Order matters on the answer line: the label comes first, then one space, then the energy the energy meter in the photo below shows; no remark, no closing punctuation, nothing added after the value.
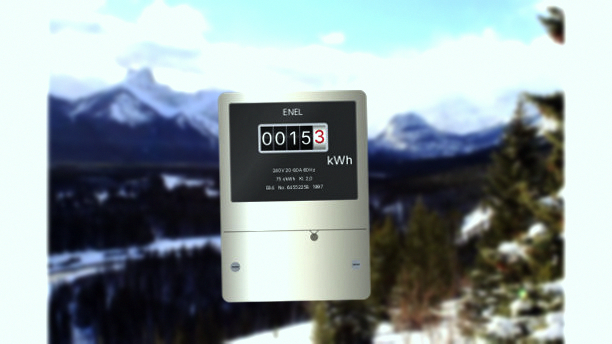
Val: 15.3 kWh
